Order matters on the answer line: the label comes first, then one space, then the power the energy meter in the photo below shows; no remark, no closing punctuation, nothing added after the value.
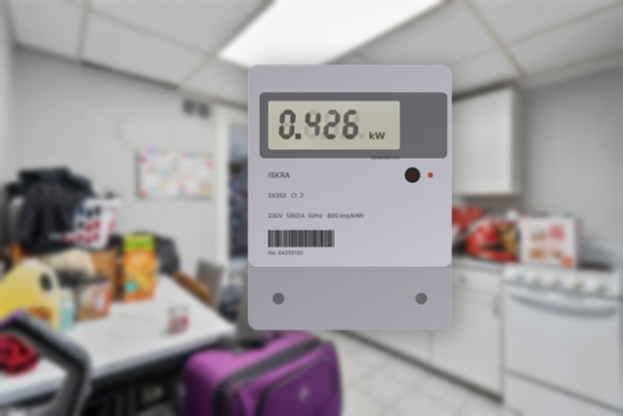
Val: 0.426 kW
